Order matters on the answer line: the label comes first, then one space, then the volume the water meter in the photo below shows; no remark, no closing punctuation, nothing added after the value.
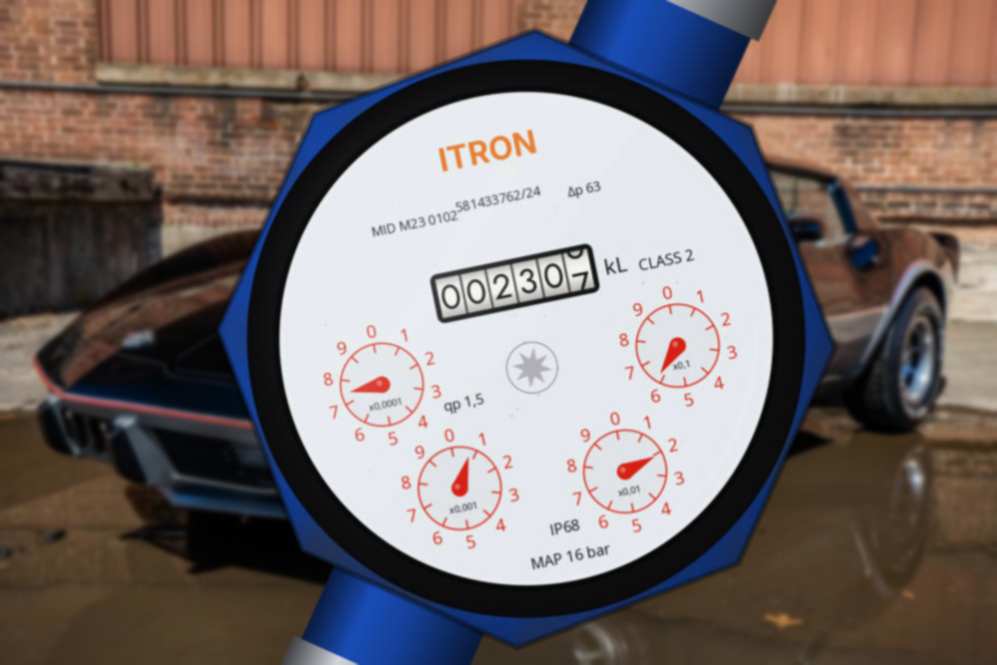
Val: 2306.6207 kL
